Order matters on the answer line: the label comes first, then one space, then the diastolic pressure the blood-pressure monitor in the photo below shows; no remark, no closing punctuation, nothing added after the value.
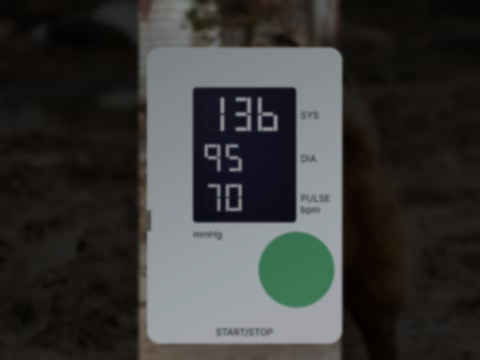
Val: 95 mmHg
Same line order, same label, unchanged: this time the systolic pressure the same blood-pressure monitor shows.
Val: 136 mmHg
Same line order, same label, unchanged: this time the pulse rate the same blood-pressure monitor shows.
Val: 70 bpm
